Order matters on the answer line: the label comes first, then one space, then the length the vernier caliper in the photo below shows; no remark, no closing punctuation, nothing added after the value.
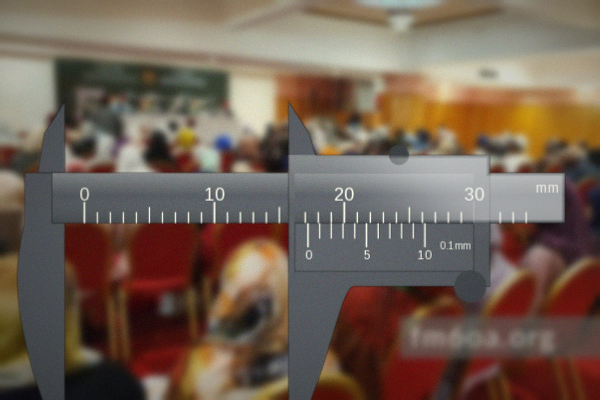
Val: 17.2 mm
